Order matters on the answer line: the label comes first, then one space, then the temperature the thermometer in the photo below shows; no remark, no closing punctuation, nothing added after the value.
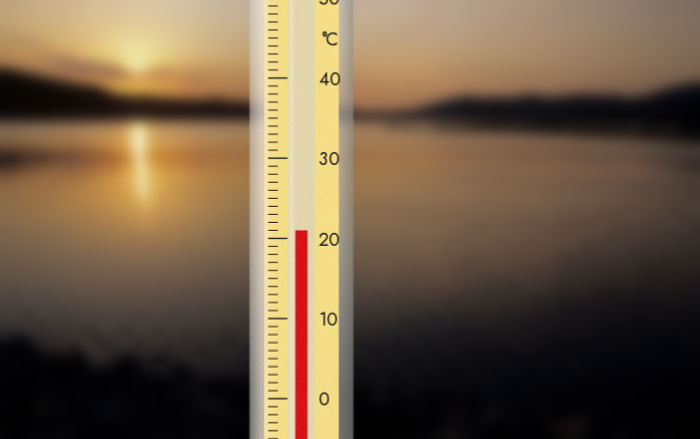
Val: 21 °C
